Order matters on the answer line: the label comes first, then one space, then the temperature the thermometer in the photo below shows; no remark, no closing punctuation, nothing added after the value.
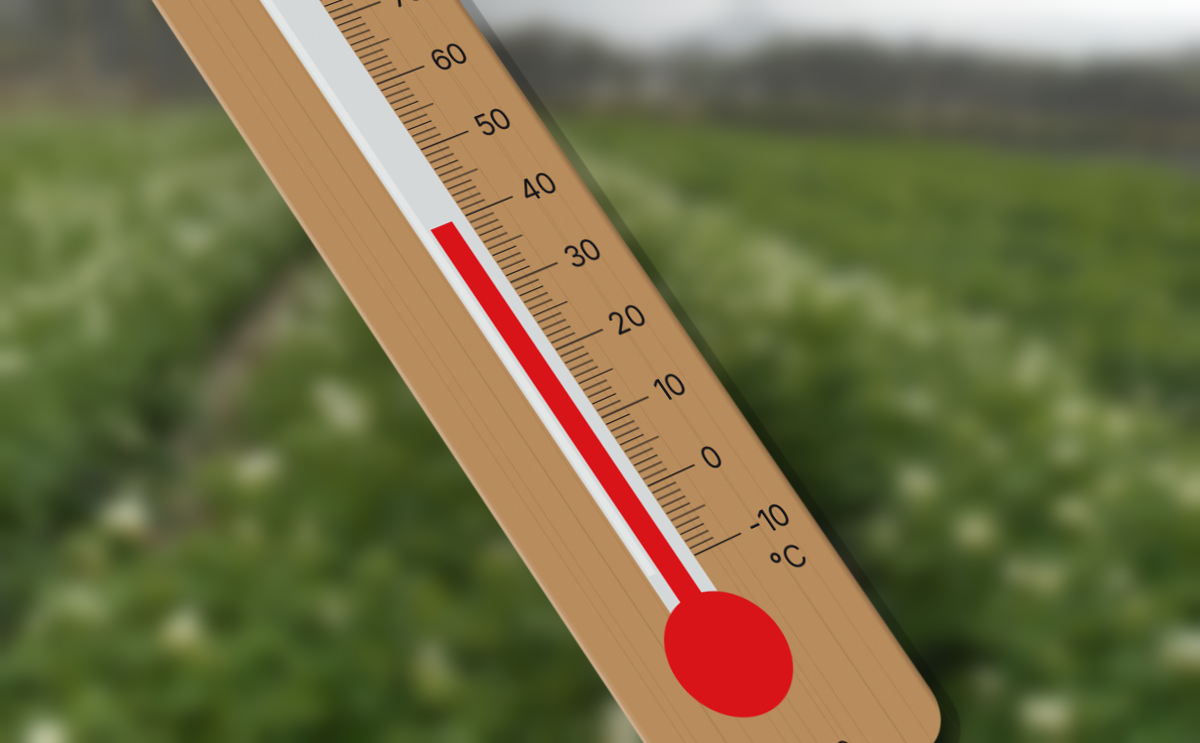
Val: 40 °C
